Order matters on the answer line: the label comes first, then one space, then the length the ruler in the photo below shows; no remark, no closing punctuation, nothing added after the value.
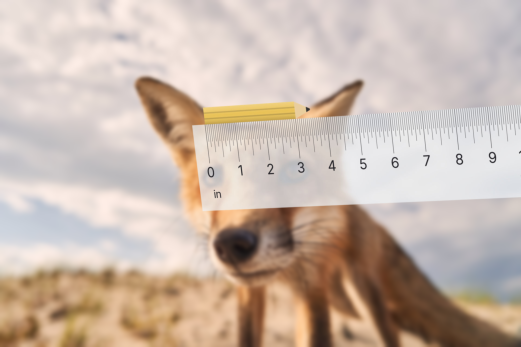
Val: 3.5 in
